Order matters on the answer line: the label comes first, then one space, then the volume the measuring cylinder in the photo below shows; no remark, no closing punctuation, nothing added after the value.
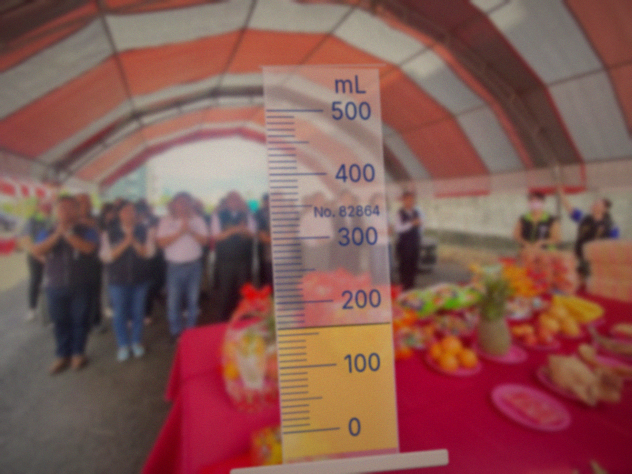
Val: 160 mL
